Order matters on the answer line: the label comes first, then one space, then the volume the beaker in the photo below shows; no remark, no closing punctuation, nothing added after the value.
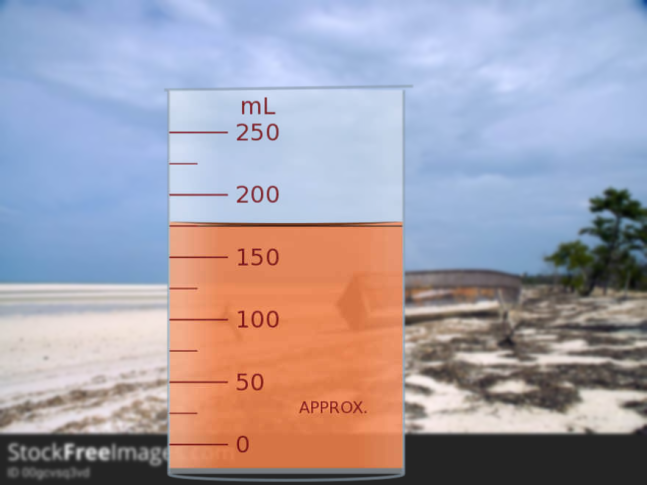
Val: 175 mL
